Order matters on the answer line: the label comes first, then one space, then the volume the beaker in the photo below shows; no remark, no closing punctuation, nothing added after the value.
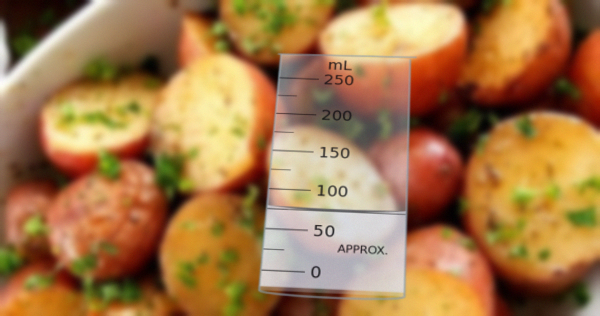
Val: 75 mL
